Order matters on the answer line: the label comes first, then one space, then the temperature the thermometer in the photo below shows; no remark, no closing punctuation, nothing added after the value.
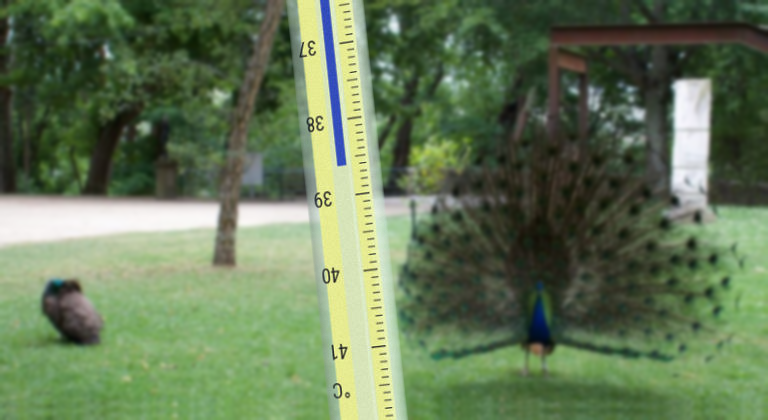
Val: 38.6 °C
